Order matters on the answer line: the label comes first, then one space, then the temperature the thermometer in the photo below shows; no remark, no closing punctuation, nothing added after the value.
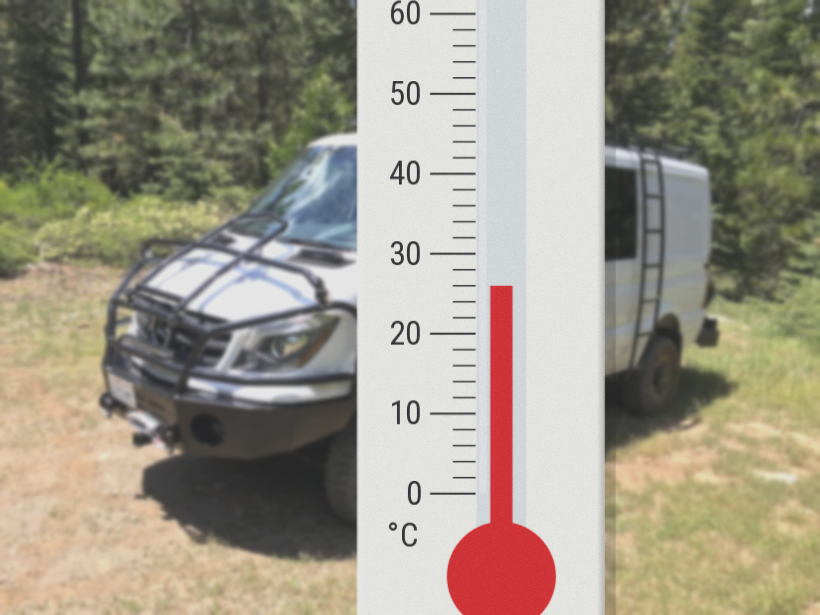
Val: 26 °C
